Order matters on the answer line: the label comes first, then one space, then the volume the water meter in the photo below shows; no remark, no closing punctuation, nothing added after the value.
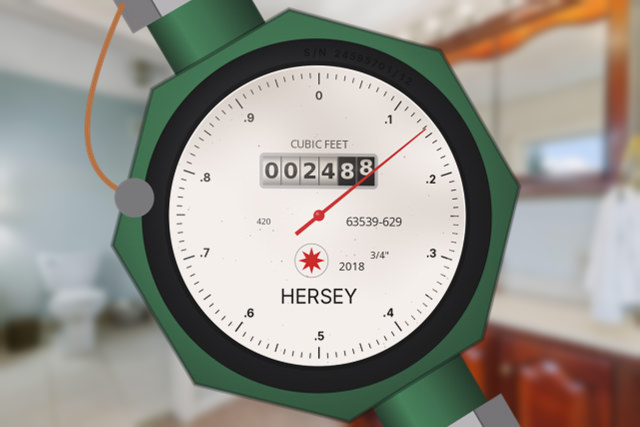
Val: 2488.14 ft³
